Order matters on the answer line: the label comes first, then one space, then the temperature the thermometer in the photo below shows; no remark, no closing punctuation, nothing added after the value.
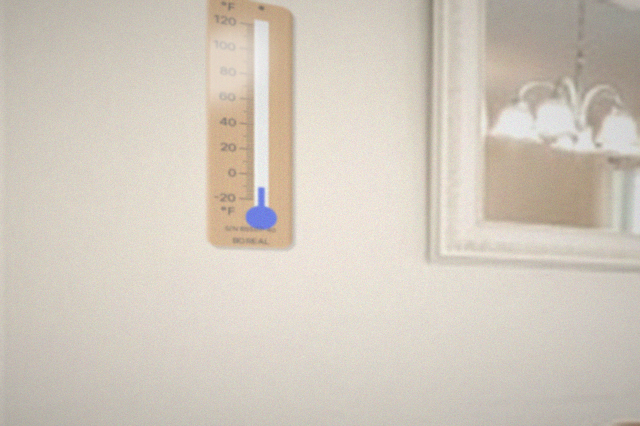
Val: -10 °F
